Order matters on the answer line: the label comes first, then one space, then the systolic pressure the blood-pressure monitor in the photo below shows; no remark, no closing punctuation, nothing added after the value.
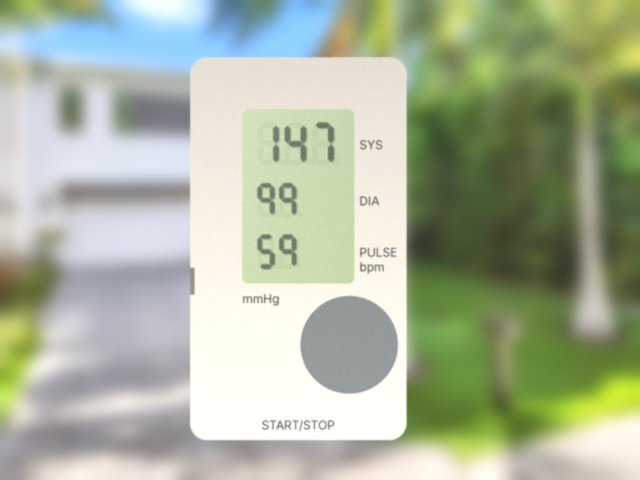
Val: 147 mmHg
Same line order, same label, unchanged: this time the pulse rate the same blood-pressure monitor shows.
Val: 59 bpm
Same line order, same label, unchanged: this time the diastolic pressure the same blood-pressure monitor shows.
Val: 99 mmHg
